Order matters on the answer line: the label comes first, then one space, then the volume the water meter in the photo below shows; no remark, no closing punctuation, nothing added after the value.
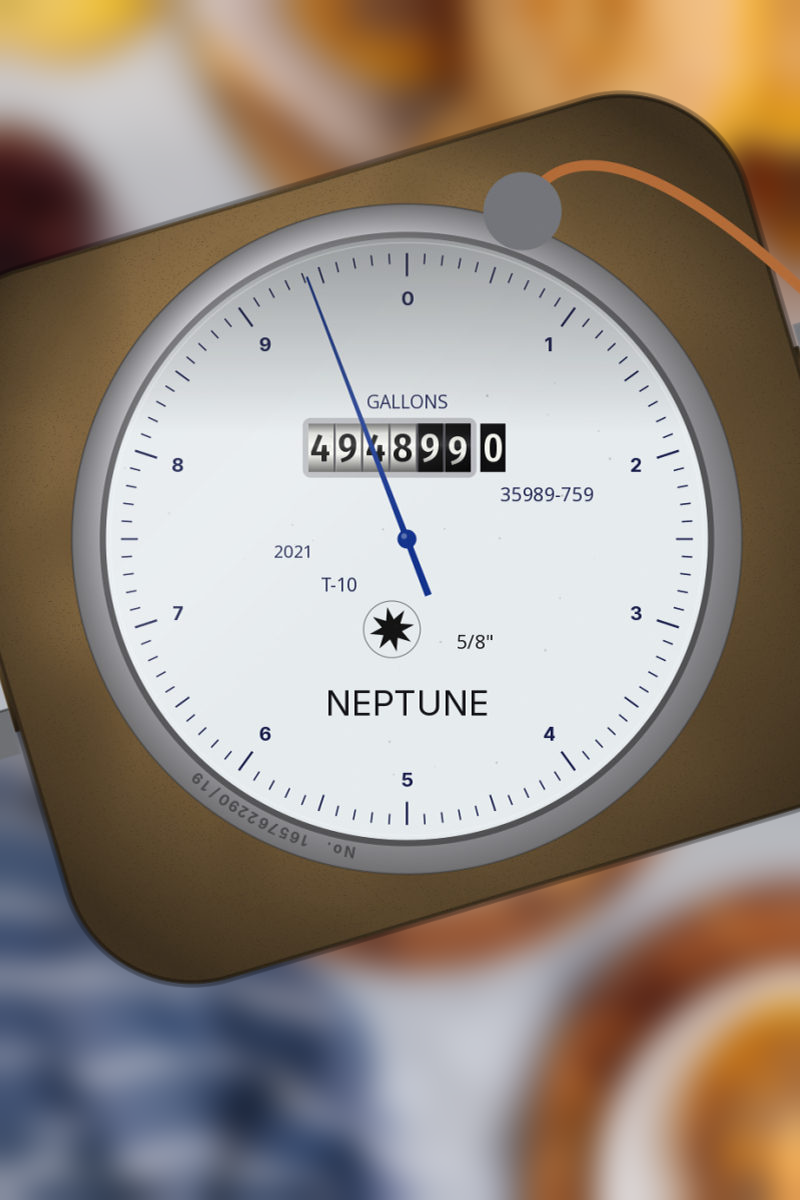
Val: 4948989.4 gal
